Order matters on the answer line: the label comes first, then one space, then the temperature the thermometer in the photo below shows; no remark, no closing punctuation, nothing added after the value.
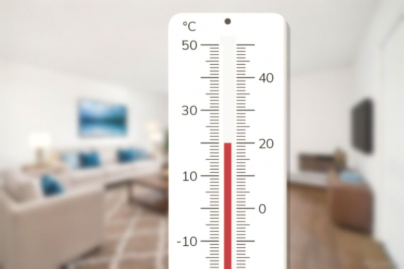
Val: 20 °C
